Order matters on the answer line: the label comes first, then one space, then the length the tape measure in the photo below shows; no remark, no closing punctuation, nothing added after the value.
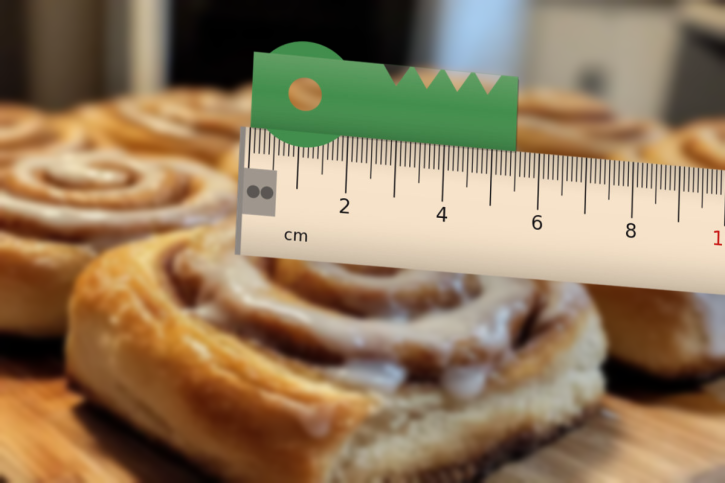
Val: 5.5 cm
